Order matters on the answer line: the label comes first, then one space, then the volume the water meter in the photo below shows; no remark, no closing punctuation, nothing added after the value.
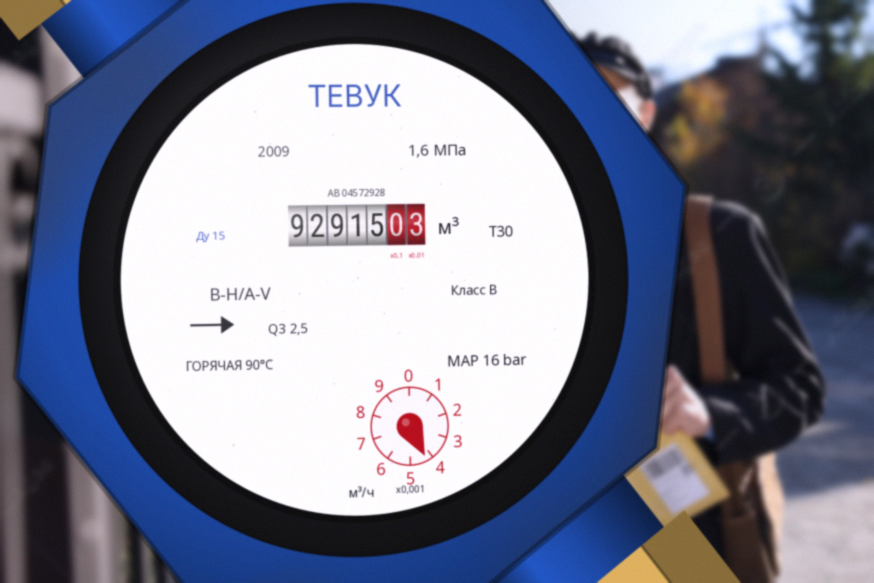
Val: 92915.034 m³
